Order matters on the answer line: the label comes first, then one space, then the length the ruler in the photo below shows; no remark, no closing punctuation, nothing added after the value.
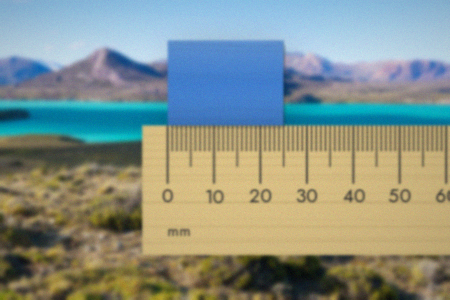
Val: 25 mm
